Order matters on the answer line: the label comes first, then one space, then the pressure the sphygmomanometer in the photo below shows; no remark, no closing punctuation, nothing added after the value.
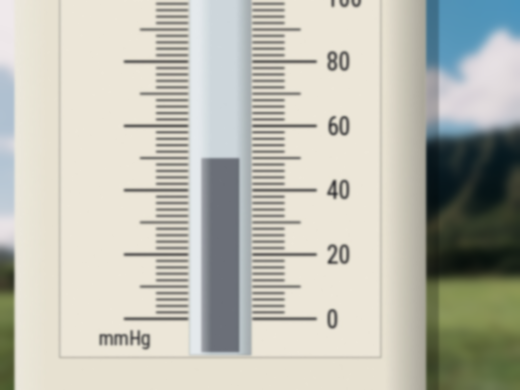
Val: 50 mmHg
